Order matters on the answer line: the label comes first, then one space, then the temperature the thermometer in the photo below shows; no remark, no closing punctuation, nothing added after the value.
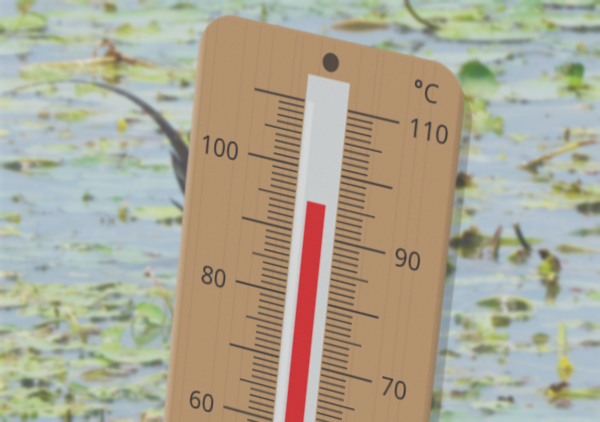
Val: 95 °C
